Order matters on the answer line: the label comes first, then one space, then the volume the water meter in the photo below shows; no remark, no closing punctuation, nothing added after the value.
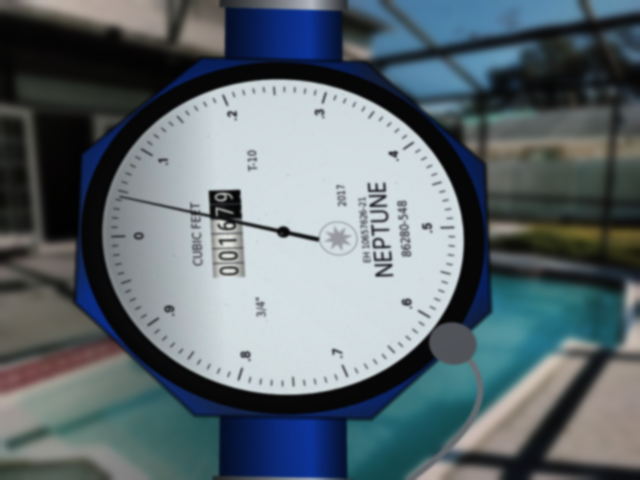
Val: 1679.04 ft³
